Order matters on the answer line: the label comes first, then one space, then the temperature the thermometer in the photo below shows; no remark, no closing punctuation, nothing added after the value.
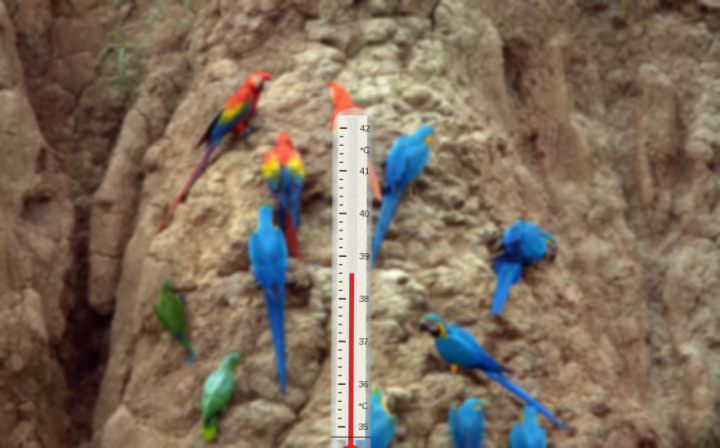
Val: 38.6 °C
